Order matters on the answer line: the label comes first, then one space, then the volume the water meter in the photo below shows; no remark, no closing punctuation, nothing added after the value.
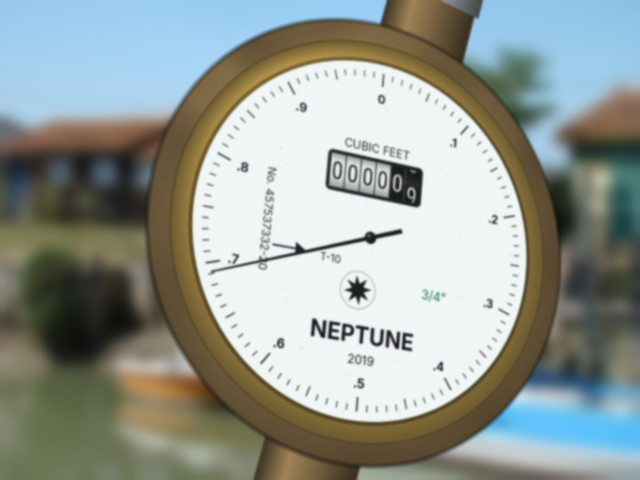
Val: 8.69 ft³
